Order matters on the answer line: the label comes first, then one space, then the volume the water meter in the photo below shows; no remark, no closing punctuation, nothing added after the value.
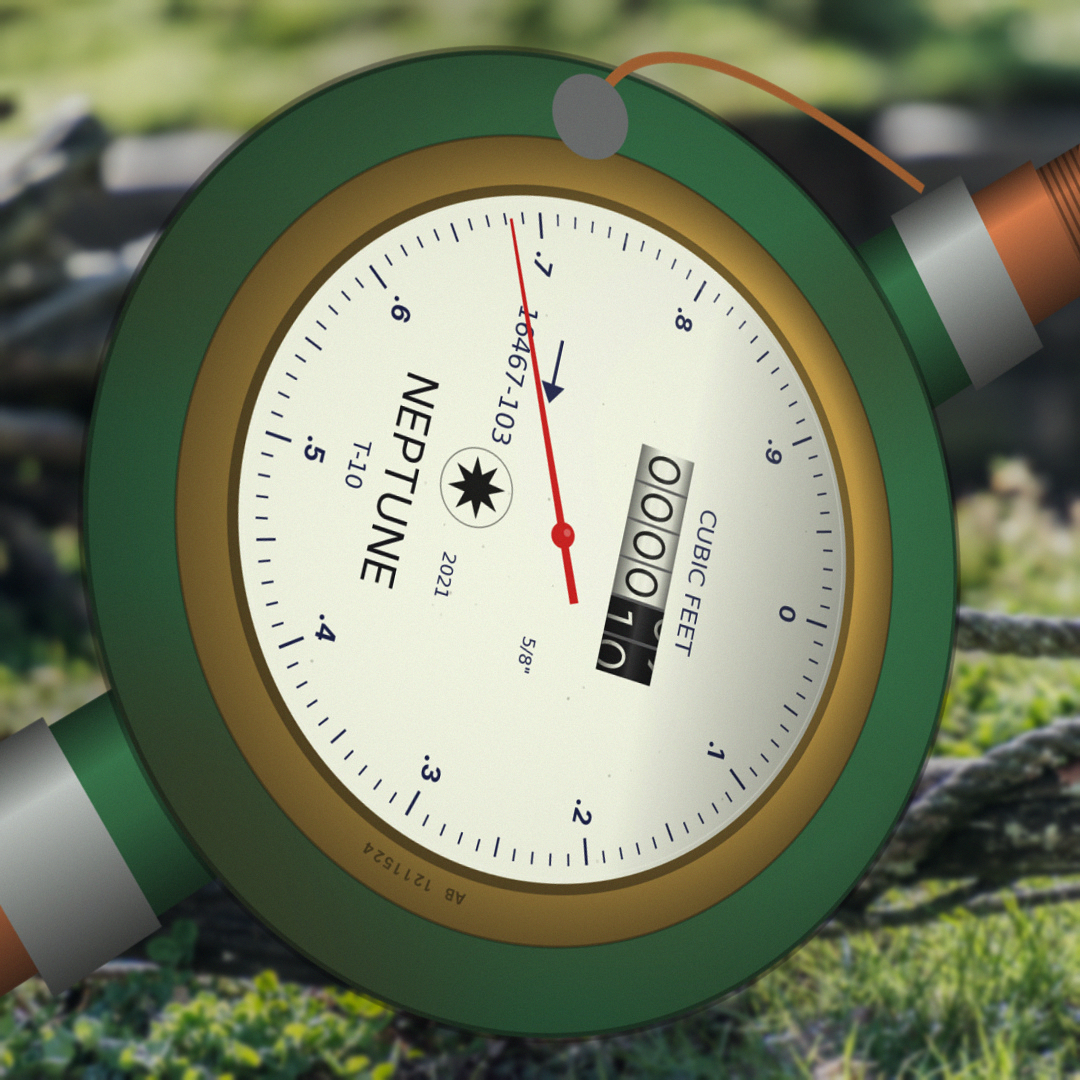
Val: 9.68 ft³
